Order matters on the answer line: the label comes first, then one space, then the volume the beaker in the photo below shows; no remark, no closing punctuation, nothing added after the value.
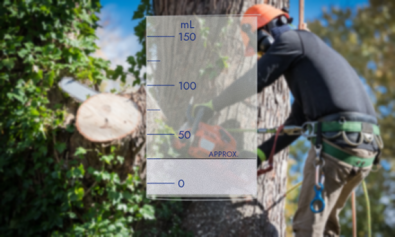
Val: 25 mL
